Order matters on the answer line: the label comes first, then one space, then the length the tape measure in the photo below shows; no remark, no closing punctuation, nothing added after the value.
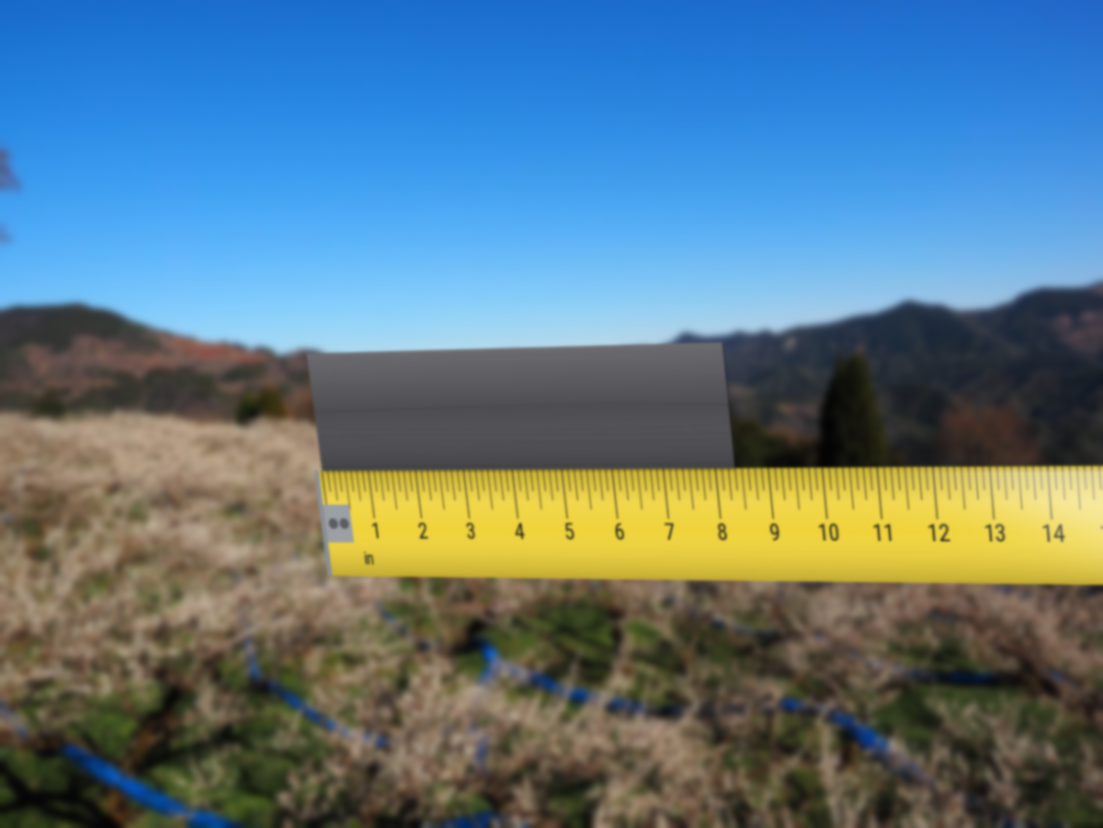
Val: 8.375 in
